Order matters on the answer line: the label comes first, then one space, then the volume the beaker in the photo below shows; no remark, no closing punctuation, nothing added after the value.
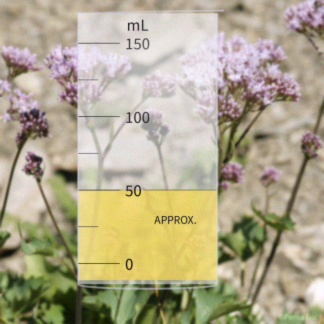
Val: 50 mL
